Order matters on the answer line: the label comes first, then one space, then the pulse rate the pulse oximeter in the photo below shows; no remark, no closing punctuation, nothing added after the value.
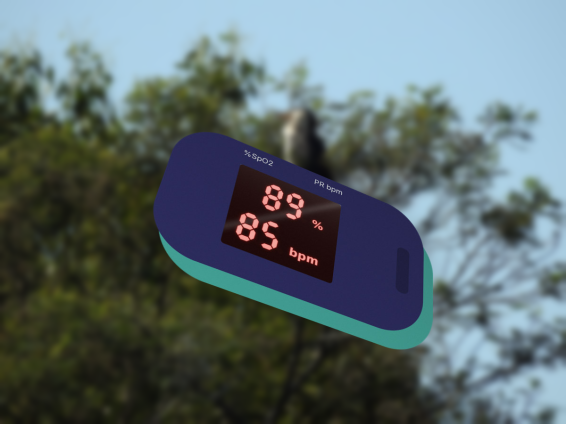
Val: 85 bpm
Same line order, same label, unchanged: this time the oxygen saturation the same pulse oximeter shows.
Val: 89 %
